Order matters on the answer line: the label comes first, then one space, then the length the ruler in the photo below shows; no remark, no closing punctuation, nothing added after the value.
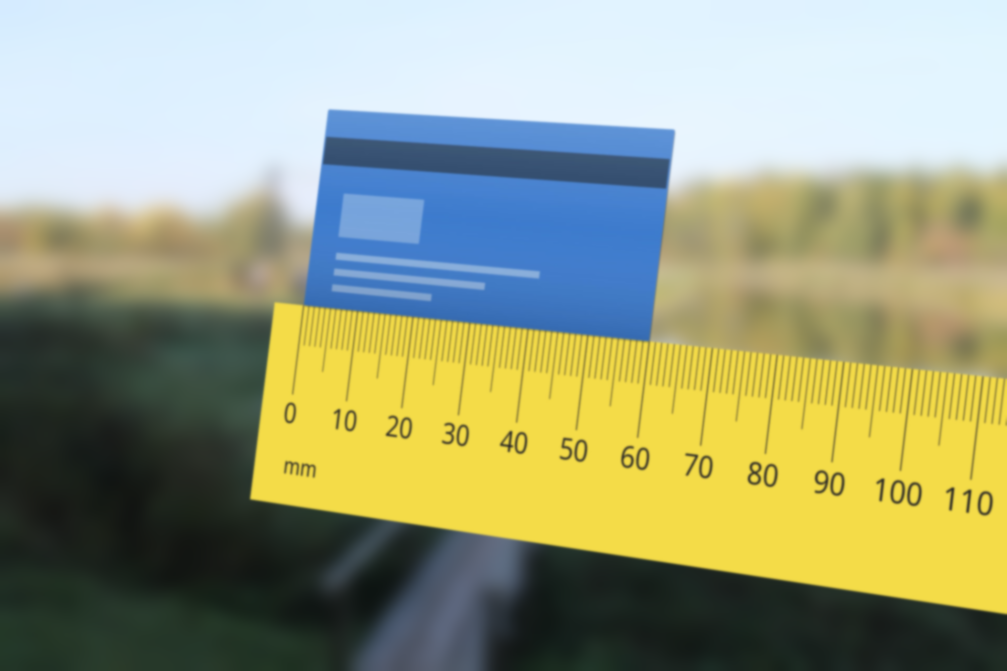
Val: 60 mm
